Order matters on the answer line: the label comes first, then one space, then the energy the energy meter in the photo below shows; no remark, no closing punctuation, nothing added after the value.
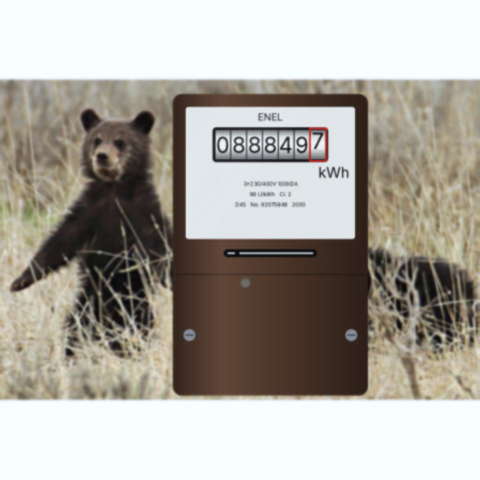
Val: 88849.7 kWh
